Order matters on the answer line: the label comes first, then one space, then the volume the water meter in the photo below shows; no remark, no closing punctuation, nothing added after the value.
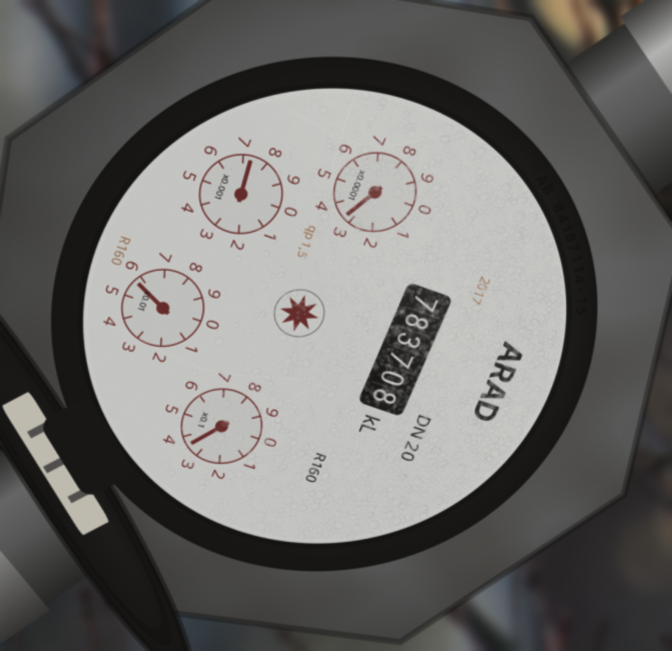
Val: 783708.3573 kL
